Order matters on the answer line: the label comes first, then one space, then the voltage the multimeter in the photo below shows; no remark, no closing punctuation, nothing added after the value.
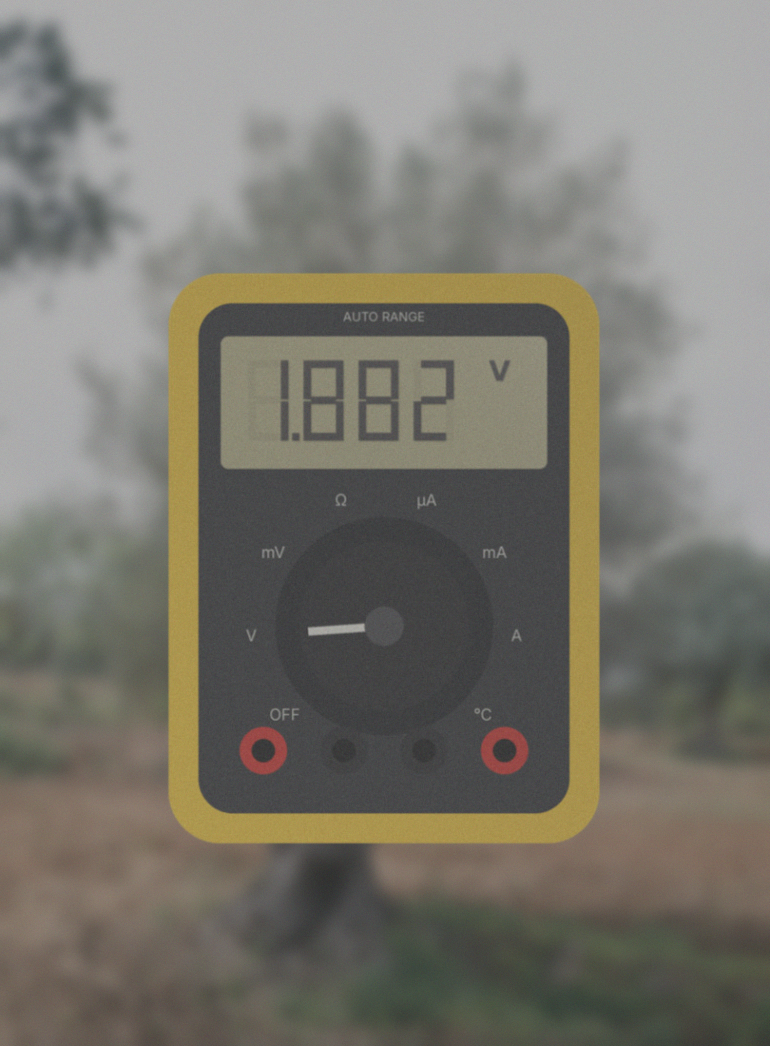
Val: 1.882 V
